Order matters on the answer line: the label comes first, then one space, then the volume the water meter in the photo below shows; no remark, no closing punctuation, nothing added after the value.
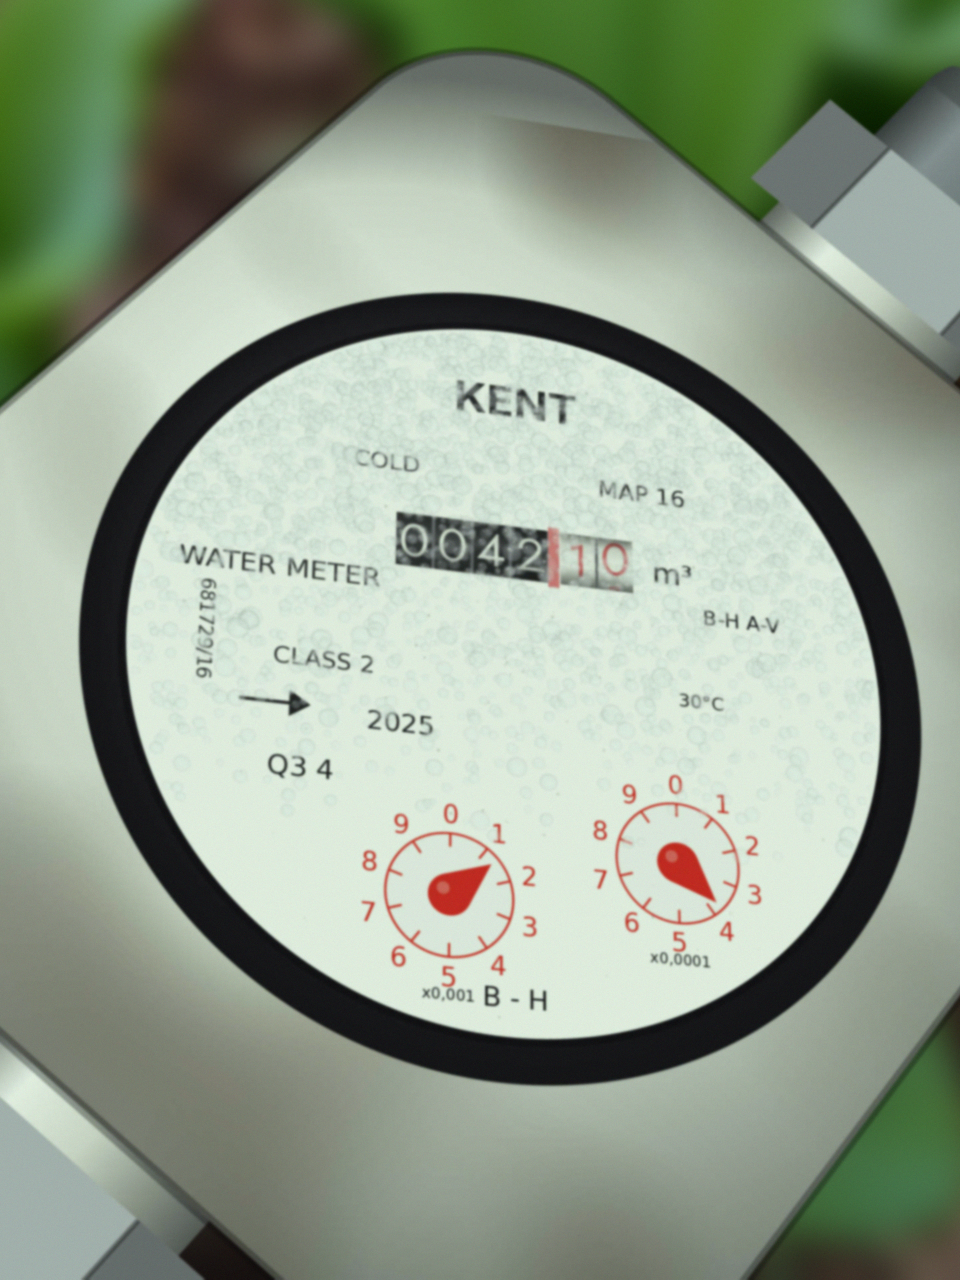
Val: 42.1013 m³
